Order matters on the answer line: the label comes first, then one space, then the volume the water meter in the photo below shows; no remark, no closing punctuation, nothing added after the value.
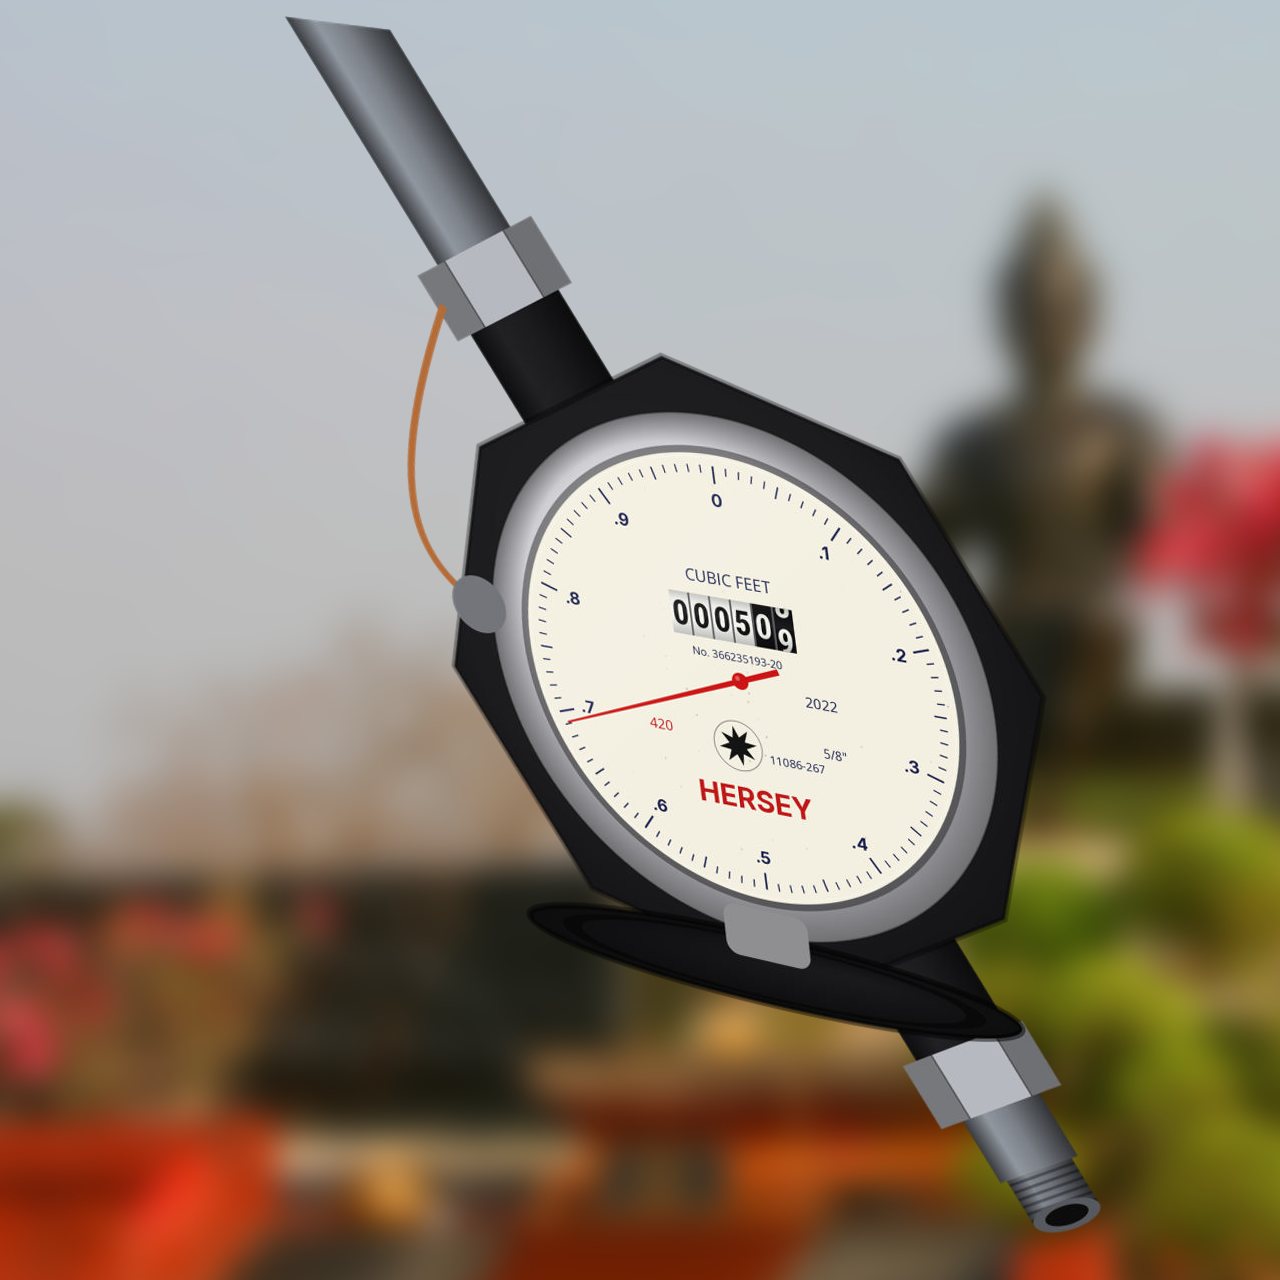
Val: 508.69 ft³
